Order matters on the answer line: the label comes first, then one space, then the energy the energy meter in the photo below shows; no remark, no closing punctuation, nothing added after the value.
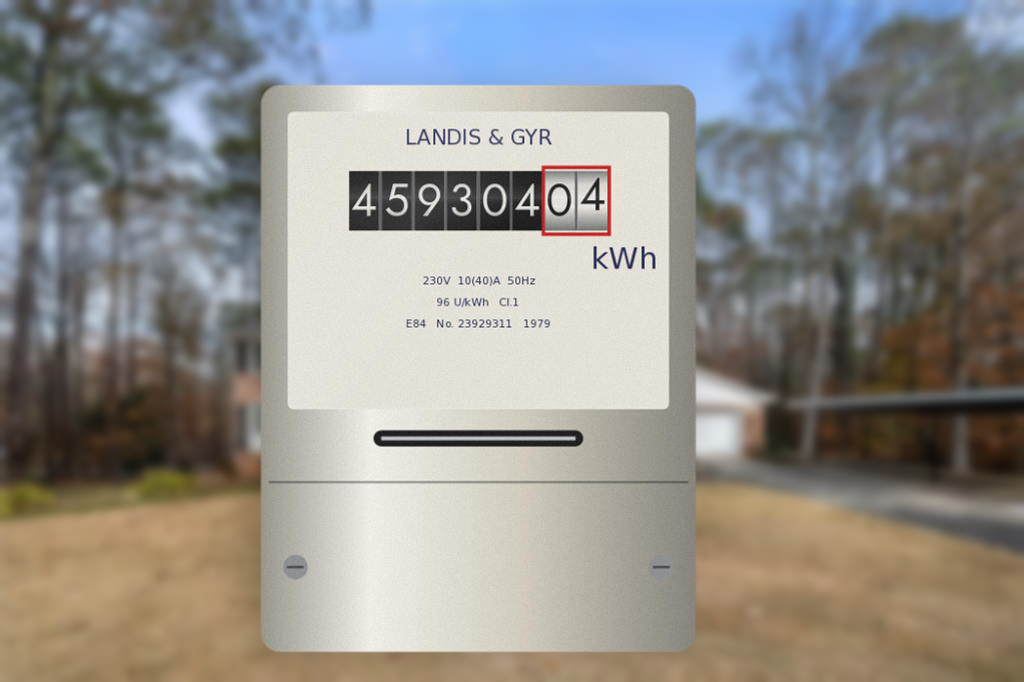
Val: 459304.04 kWh
